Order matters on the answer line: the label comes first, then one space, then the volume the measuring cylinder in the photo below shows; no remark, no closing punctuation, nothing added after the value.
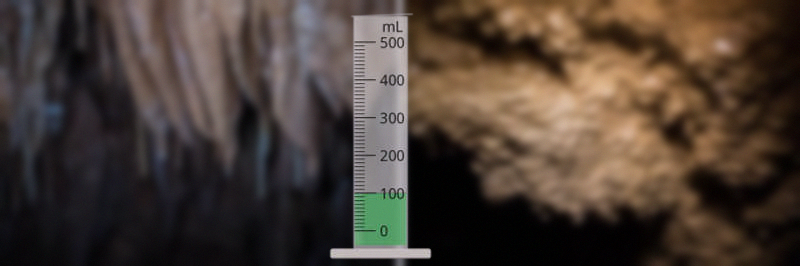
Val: 100 mL
